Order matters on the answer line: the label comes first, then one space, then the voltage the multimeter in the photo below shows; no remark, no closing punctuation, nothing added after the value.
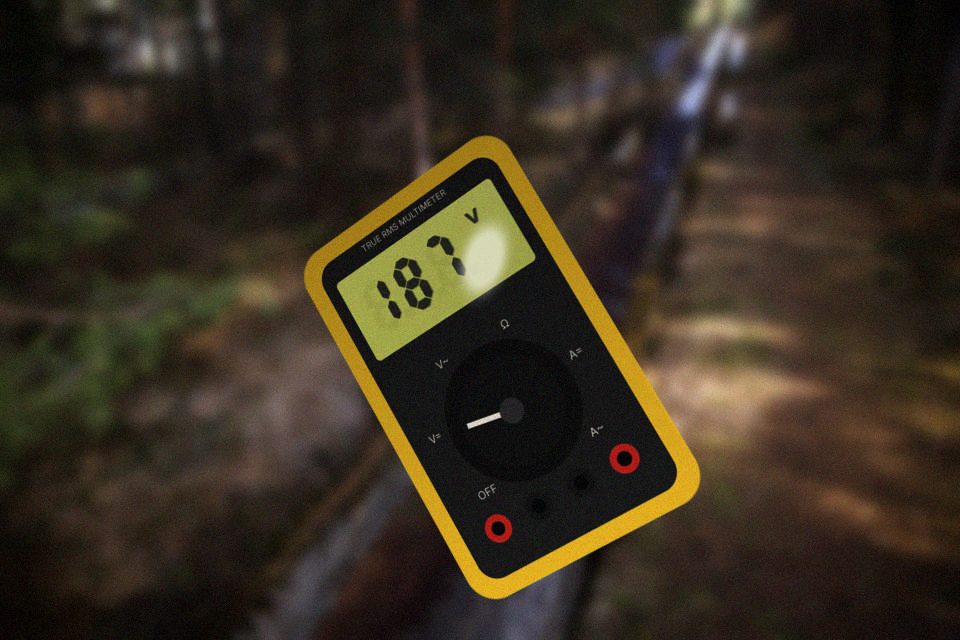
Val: 187 V
